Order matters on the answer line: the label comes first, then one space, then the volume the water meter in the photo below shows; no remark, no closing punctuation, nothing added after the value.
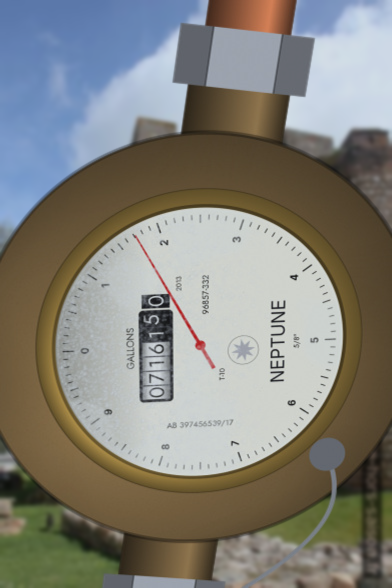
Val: 716151.7 gal
